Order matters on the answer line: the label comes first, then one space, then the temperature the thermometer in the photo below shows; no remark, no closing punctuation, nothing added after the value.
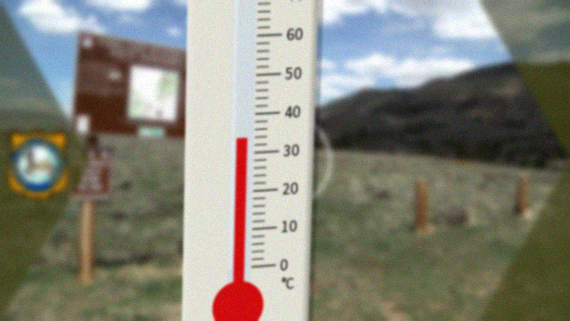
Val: 34 °C
